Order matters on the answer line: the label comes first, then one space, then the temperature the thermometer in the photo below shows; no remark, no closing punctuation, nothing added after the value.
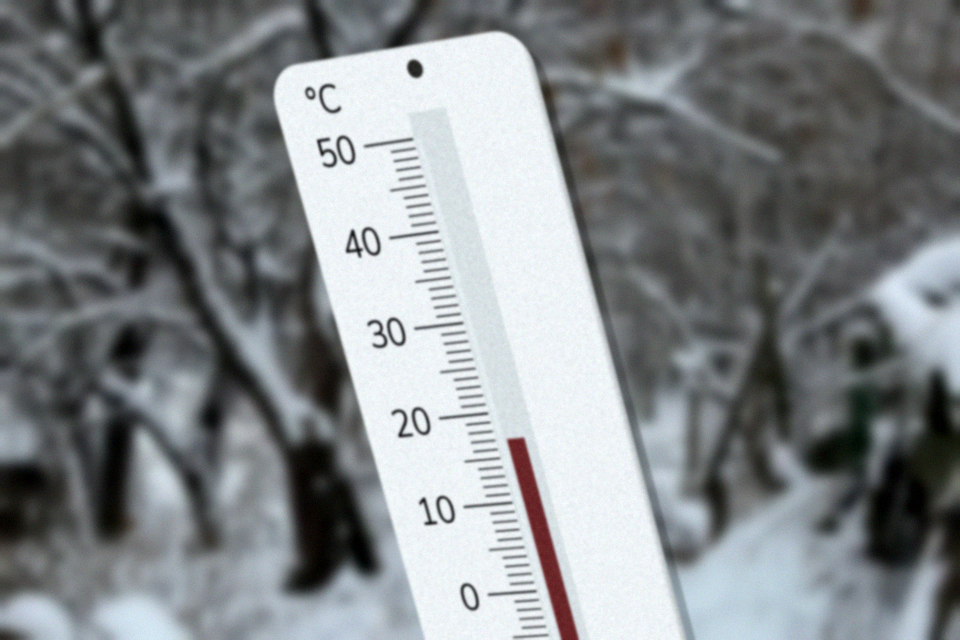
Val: 17 °C
